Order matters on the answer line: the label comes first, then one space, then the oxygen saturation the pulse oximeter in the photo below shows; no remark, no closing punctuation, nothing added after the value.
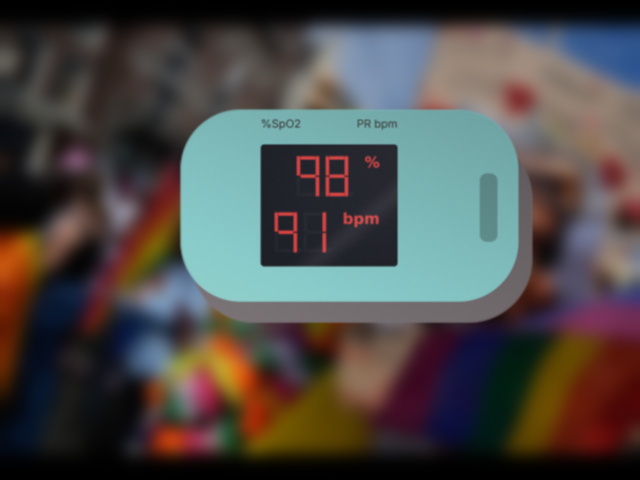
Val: 98 %
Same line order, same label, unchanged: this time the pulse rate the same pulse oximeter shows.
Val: 91 bpm
